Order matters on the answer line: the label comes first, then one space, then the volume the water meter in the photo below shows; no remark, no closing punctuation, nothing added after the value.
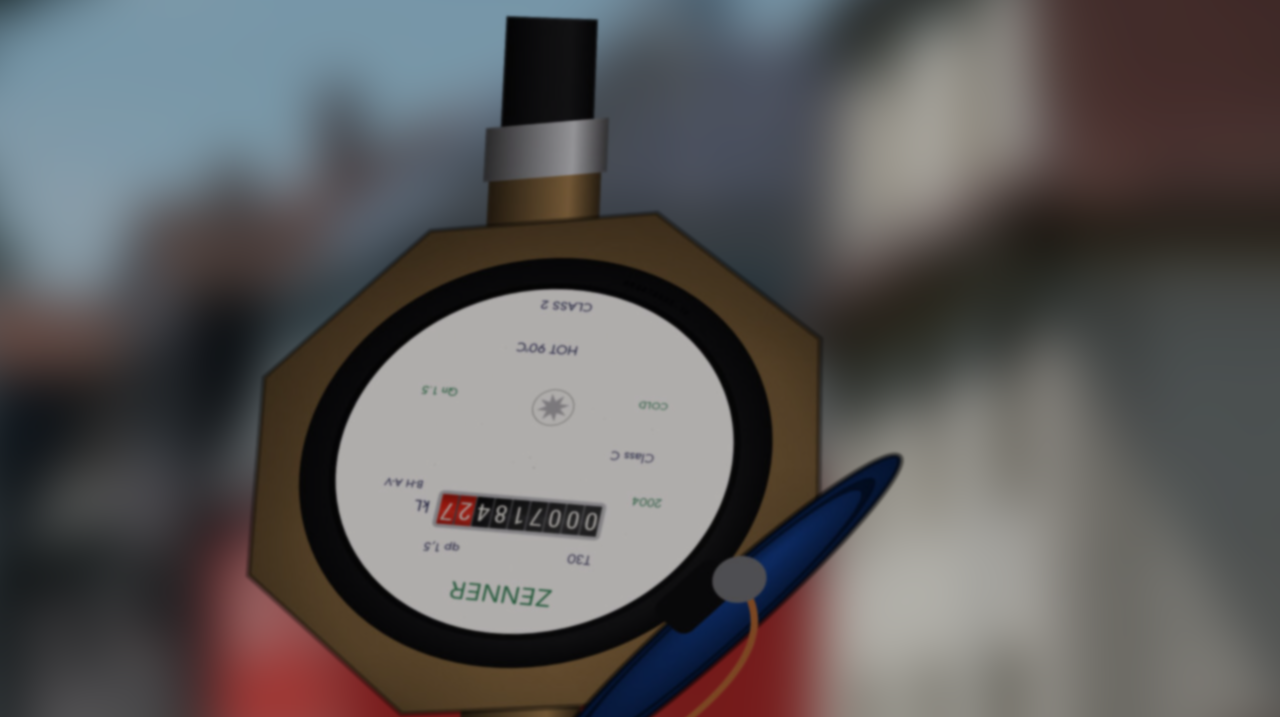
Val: 7184.27 kL
